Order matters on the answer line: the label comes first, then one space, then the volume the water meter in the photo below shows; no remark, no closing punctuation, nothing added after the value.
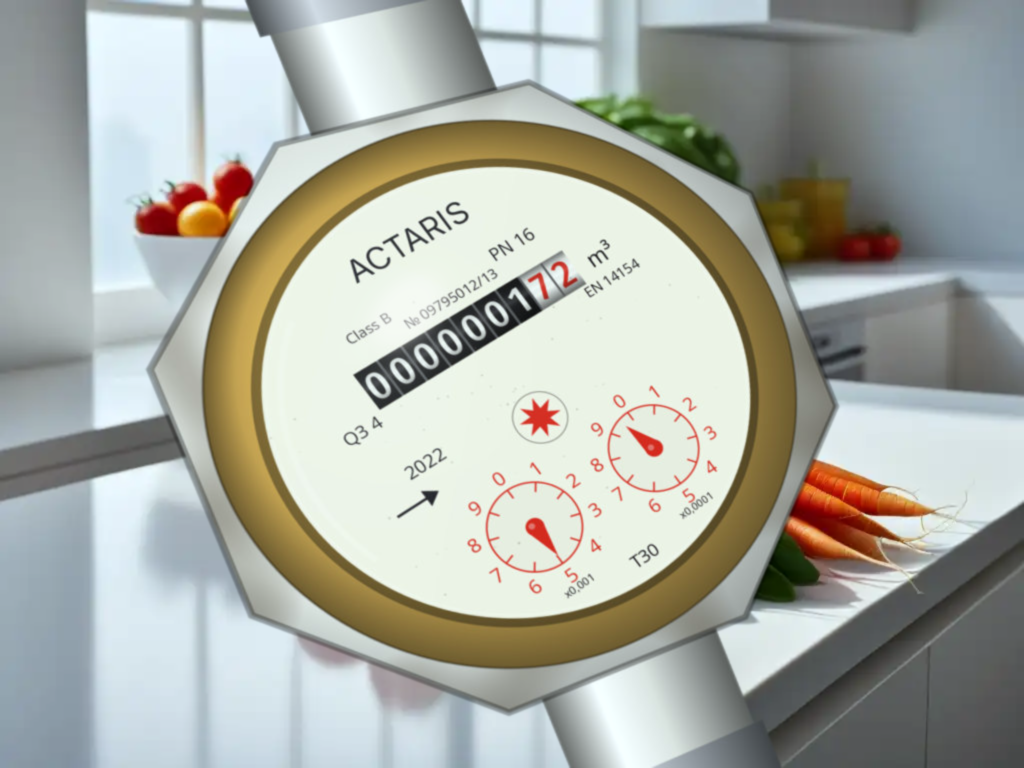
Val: 1.7249 m³
